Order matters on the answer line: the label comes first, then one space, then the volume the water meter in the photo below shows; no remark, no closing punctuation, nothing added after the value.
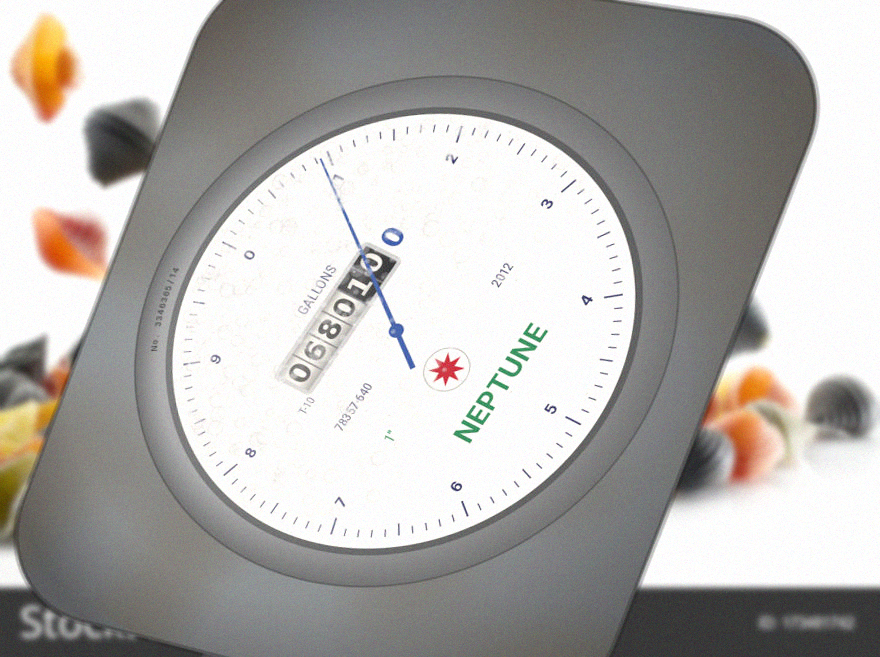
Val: 680100.9 gal
